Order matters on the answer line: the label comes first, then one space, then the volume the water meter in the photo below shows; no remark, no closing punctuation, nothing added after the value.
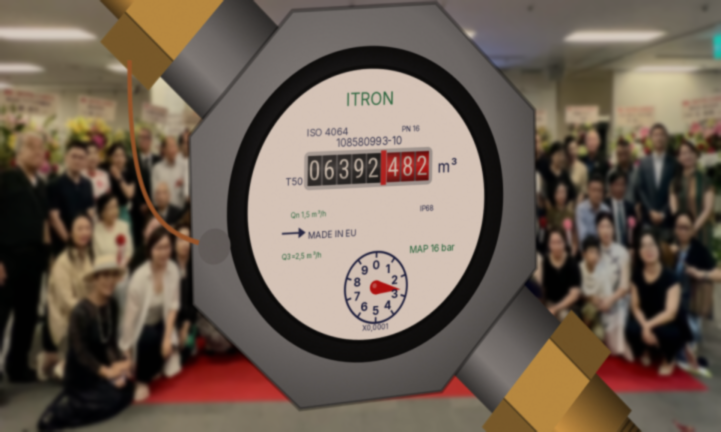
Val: 6392.4822 m³
